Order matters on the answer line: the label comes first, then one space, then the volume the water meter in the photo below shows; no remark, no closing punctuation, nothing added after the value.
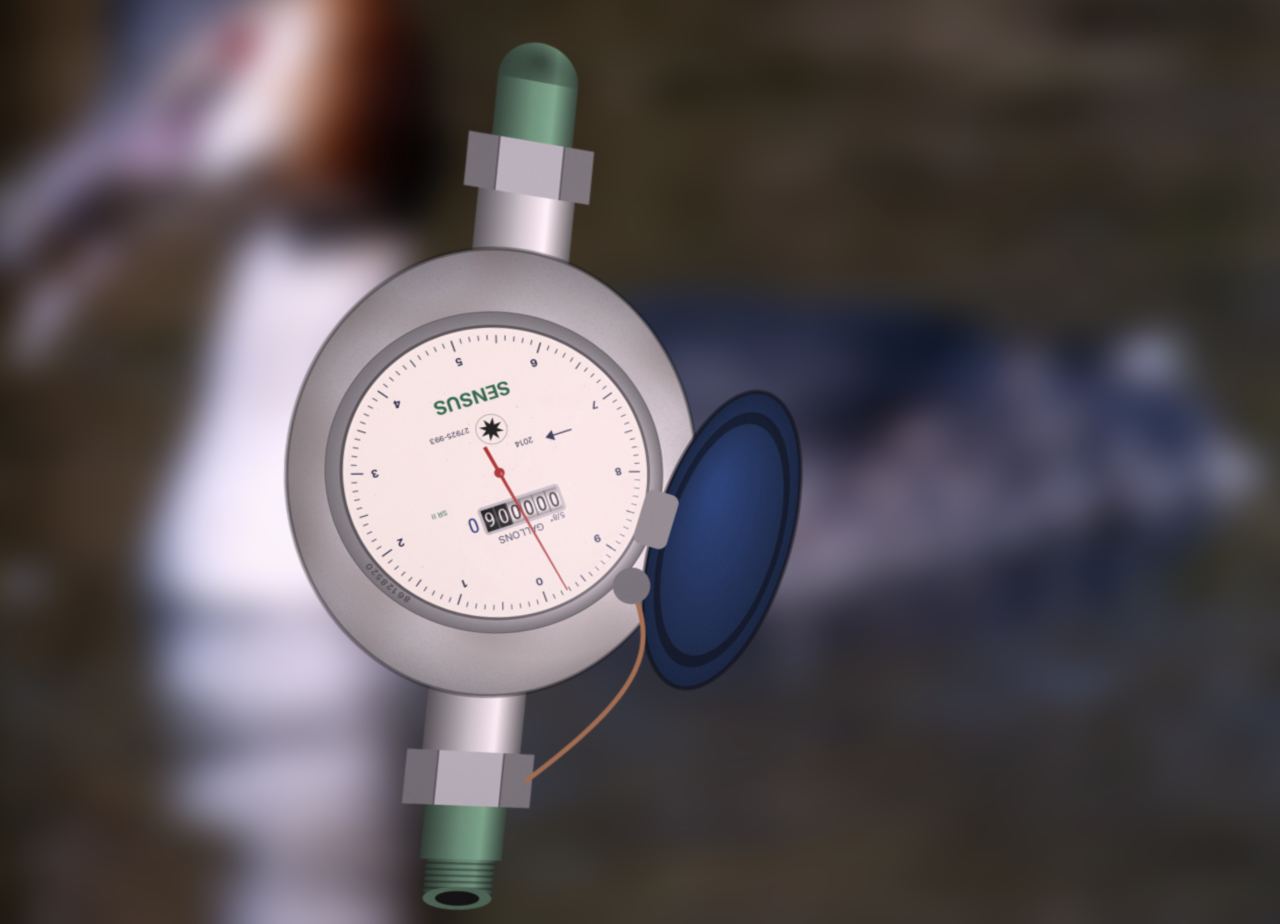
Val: 59.7 gal
